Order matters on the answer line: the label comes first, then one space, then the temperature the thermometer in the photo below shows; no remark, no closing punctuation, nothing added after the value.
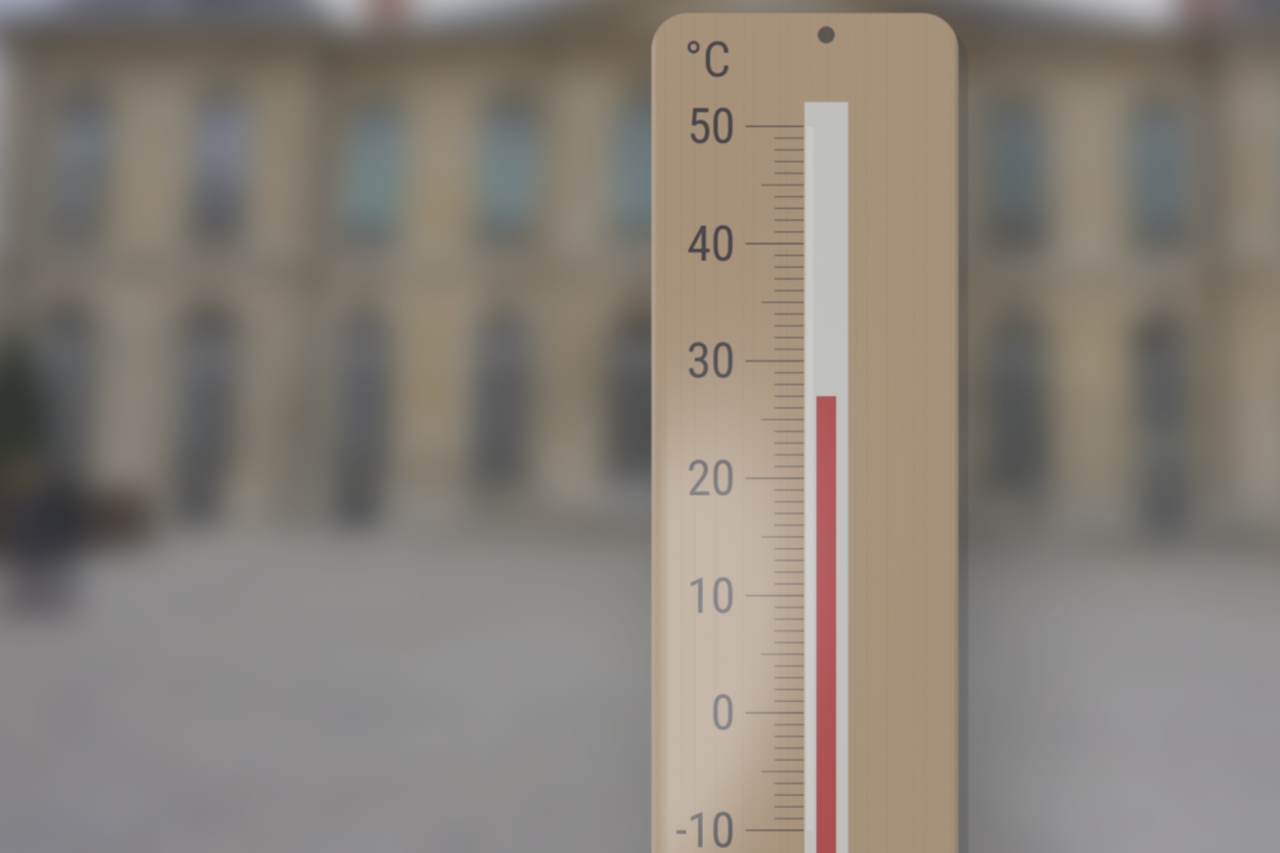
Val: 27 °C
